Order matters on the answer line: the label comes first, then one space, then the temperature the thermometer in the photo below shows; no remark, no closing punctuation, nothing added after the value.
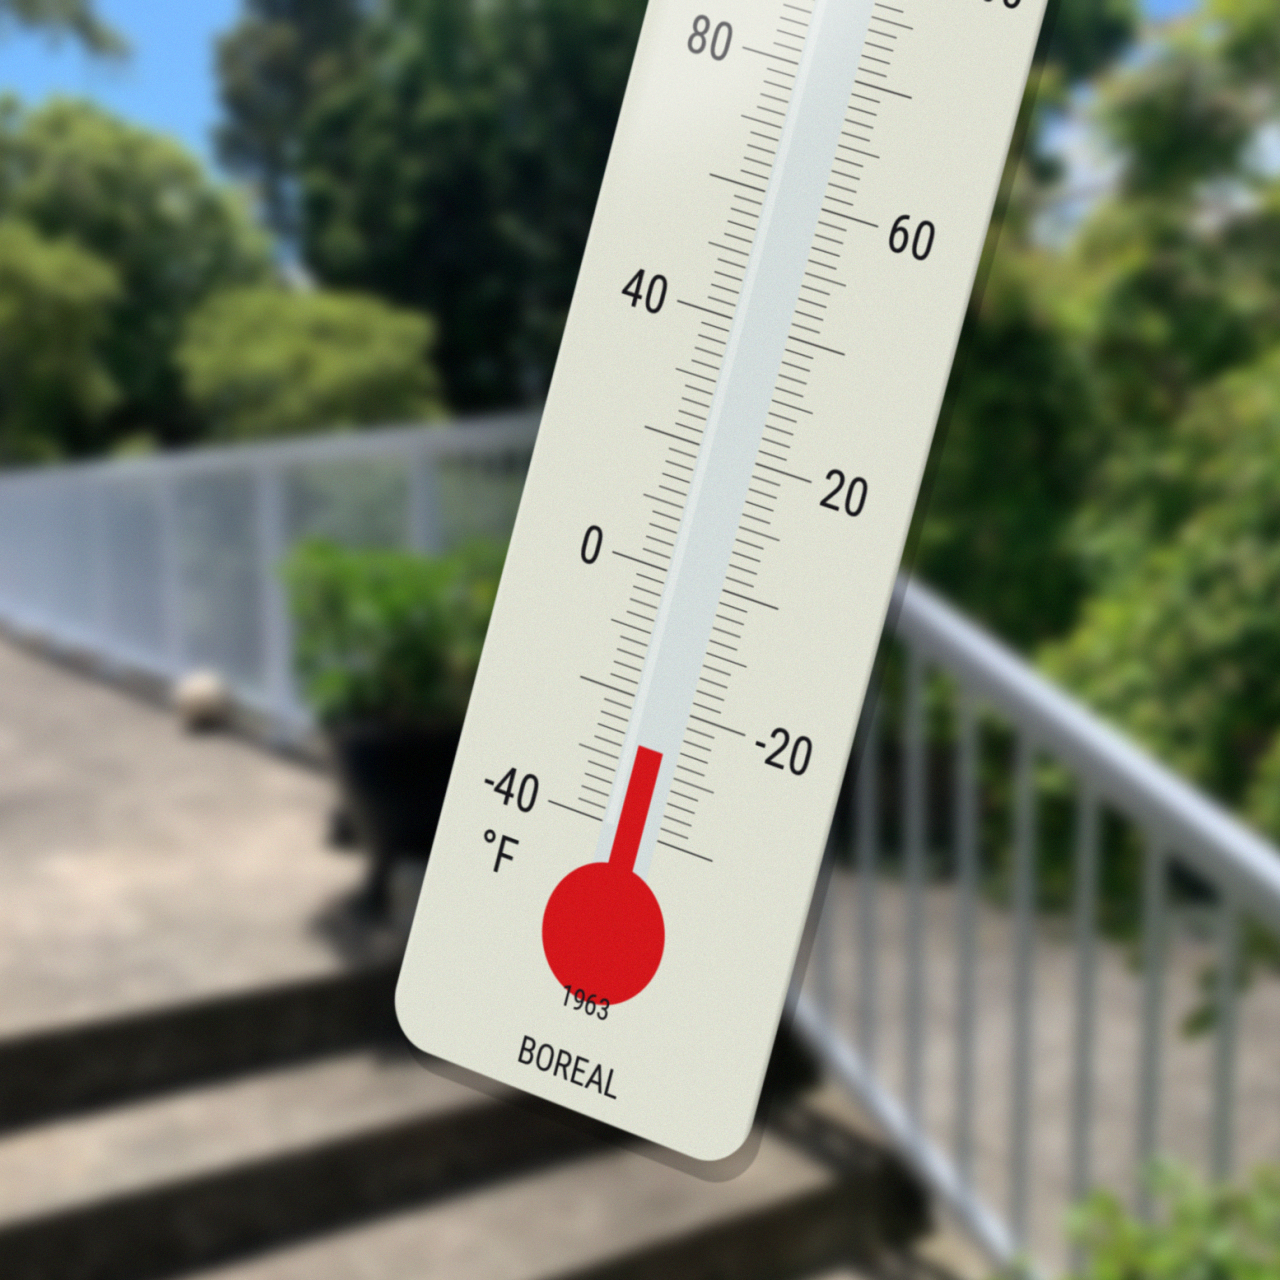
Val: -27 °F
